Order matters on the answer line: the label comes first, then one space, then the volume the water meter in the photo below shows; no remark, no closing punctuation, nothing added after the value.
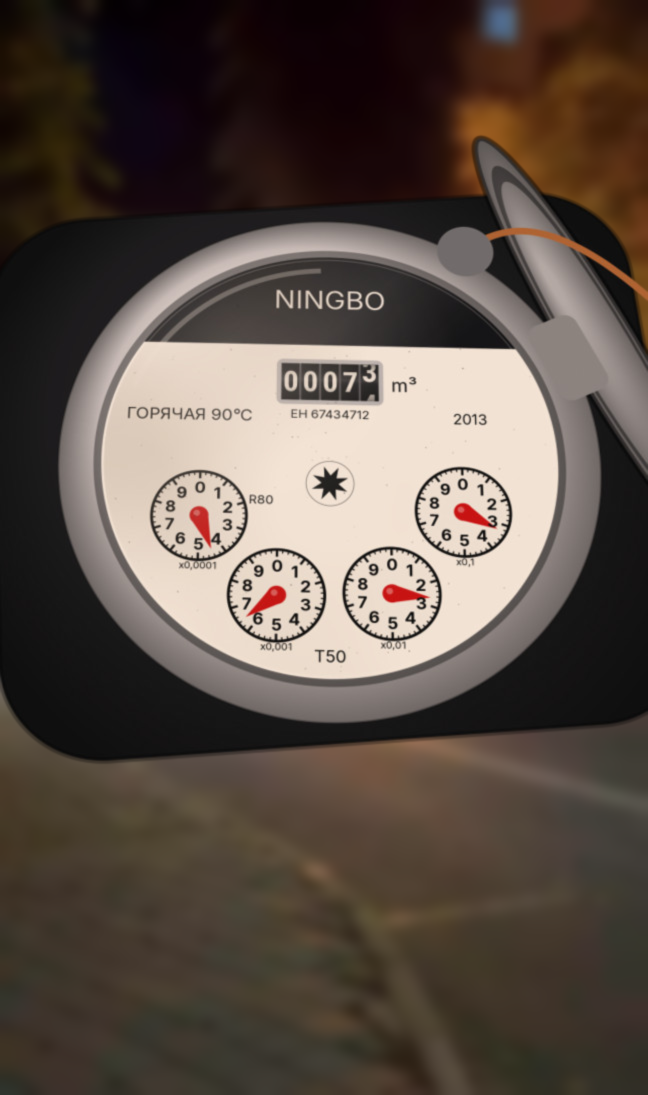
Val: 73.3264 m³
